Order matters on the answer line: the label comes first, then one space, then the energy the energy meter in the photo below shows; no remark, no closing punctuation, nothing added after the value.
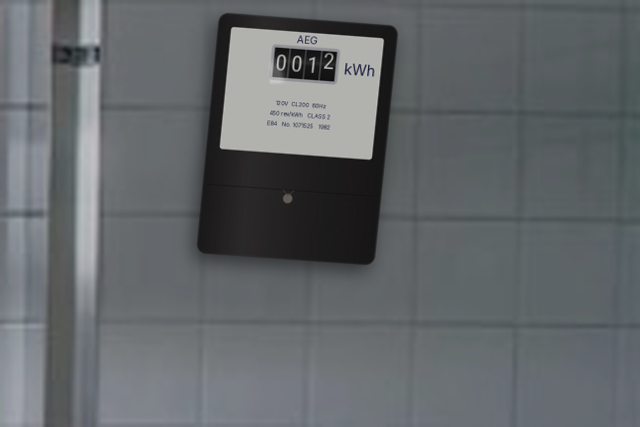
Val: 12 kWh
